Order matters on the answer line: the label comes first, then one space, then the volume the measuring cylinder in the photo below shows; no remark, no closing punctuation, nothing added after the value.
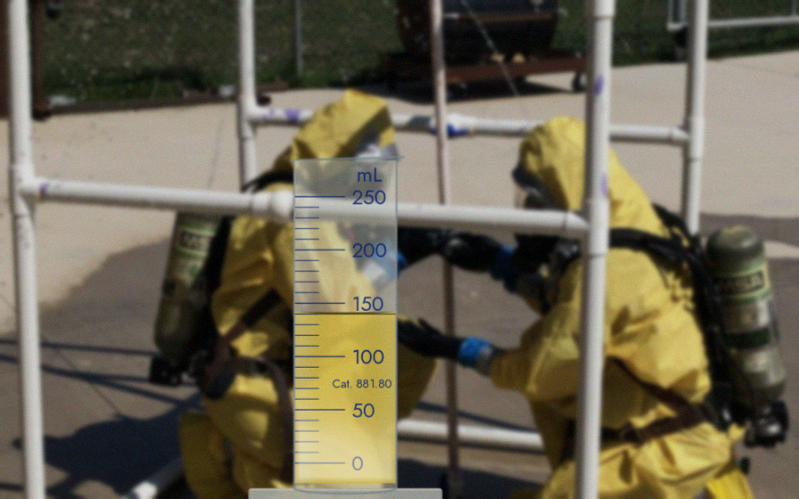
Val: 140 mL
